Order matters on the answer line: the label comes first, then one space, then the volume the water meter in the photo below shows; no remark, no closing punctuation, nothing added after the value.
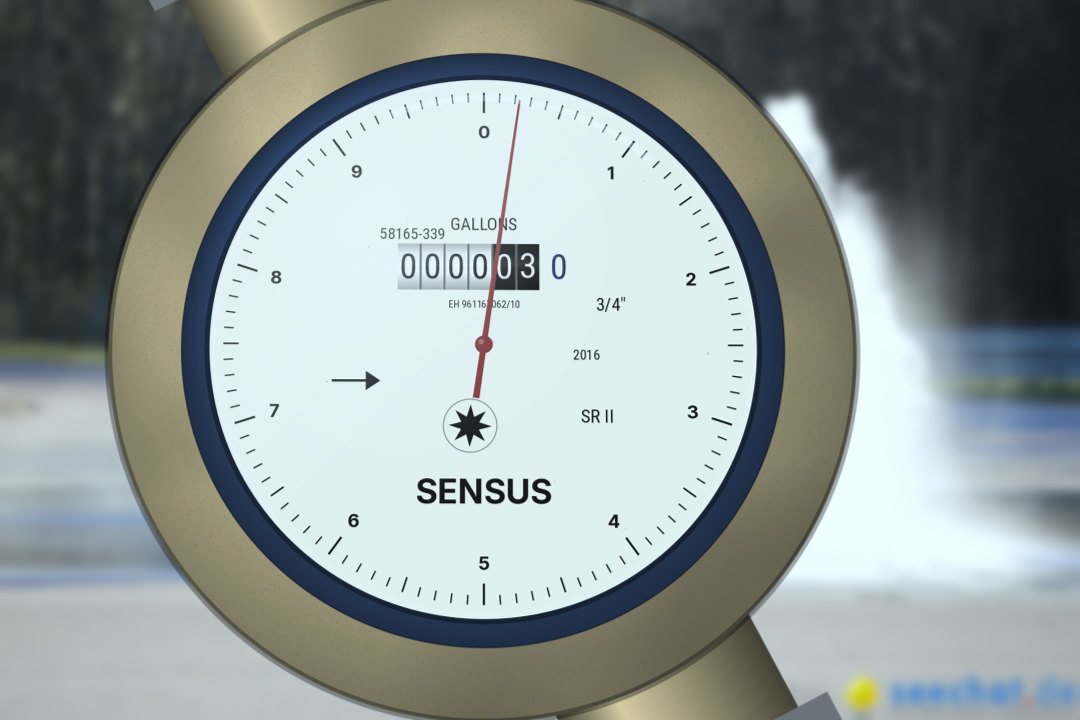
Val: 30.2 gal
